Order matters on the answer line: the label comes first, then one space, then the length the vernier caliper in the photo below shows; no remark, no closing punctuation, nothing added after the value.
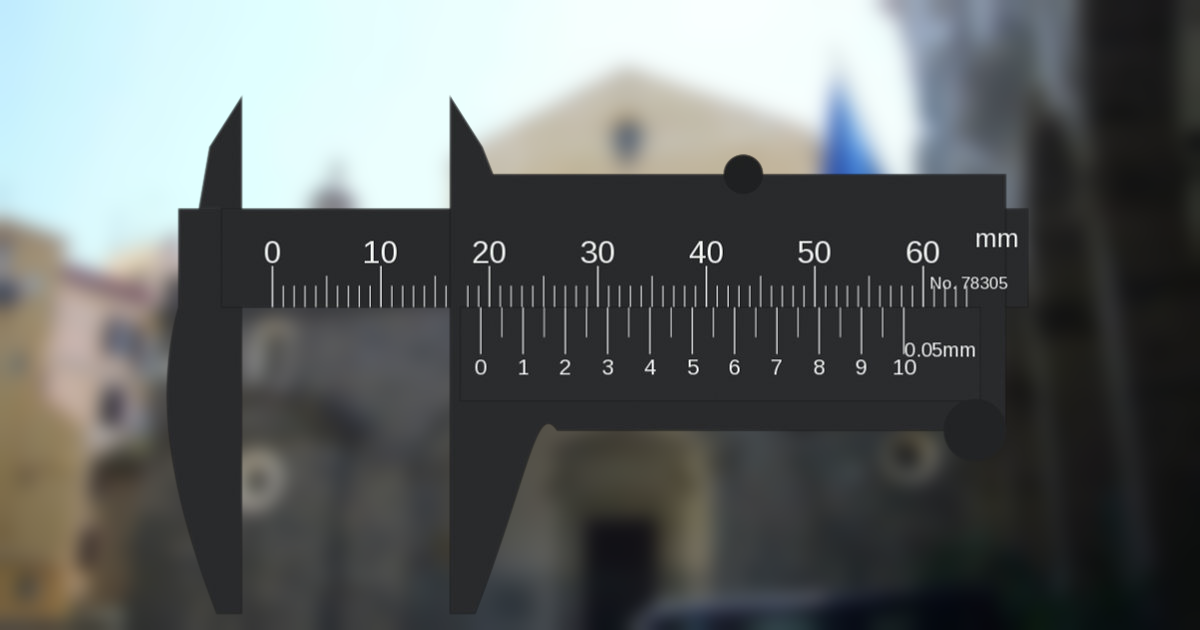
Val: 19.2 mm
